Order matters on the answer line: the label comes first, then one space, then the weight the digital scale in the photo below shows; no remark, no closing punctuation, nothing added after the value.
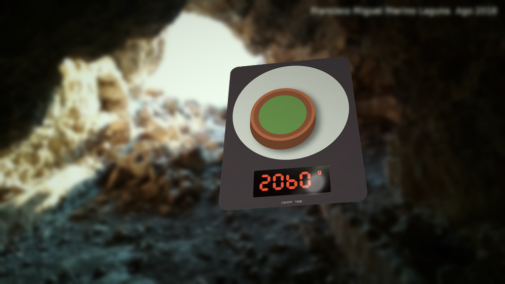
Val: 2060 g
